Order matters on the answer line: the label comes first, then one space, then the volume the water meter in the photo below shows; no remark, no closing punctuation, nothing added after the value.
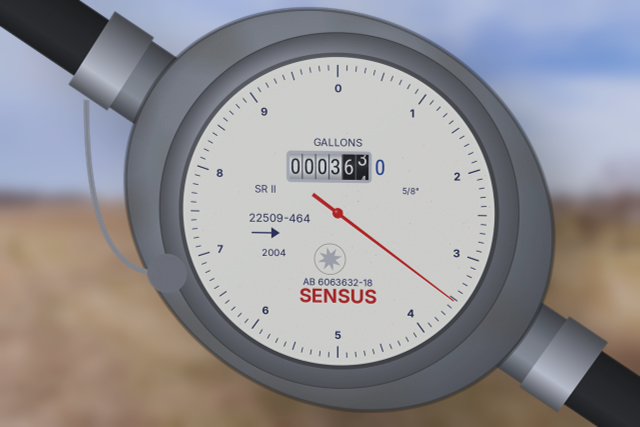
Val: 3633.5 gal
